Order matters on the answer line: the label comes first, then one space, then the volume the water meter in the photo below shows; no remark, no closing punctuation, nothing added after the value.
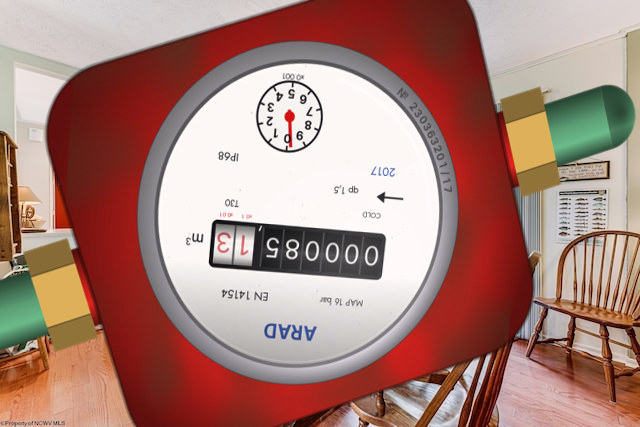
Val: 85.129 m³
